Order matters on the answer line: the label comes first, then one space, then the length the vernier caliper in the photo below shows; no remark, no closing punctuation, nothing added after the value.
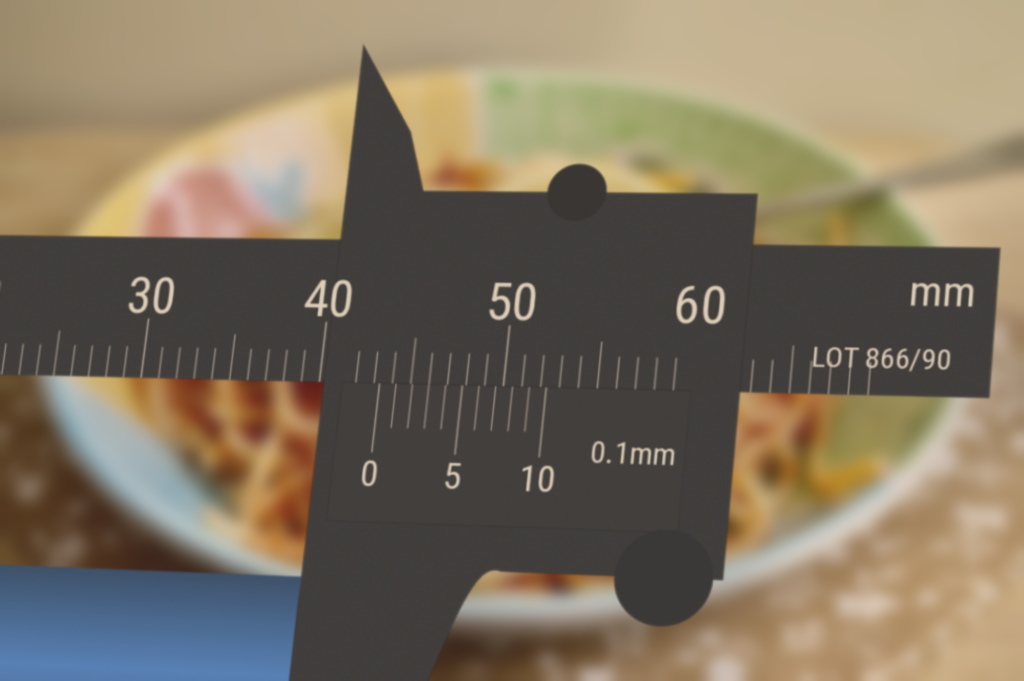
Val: 43.3 mm
